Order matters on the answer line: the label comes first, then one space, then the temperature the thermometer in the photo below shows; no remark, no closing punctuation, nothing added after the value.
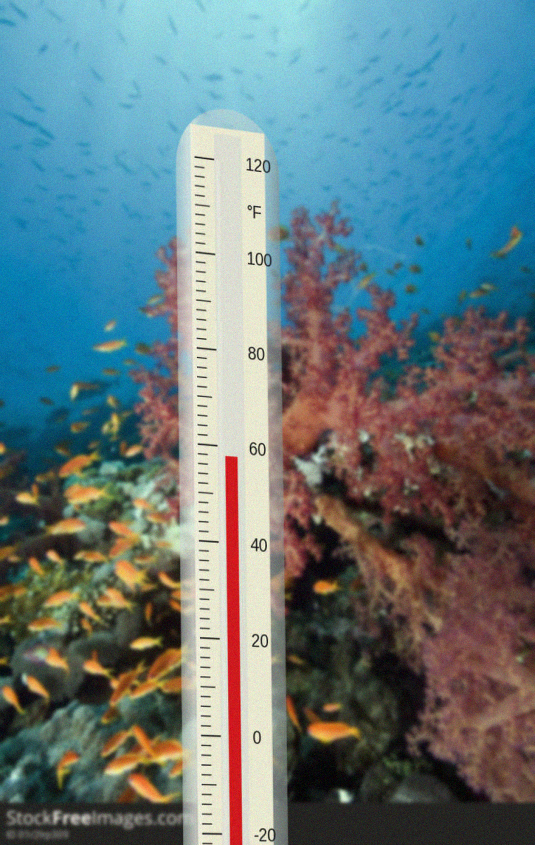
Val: 58 °F
